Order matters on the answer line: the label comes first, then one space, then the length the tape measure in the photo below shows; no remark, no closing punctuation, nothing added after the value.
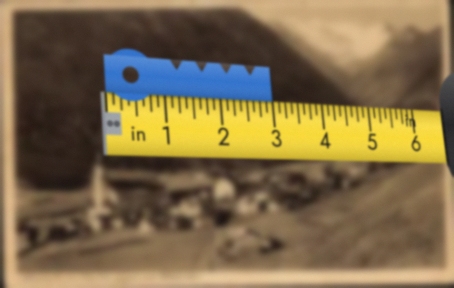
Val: 3 in
